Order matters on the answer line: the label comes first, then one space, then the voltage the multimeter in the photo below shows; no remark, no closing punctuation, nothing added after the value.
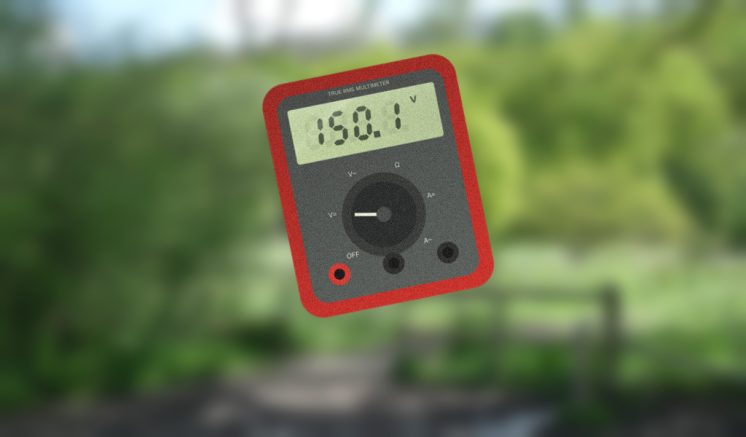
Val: 150.1 V
